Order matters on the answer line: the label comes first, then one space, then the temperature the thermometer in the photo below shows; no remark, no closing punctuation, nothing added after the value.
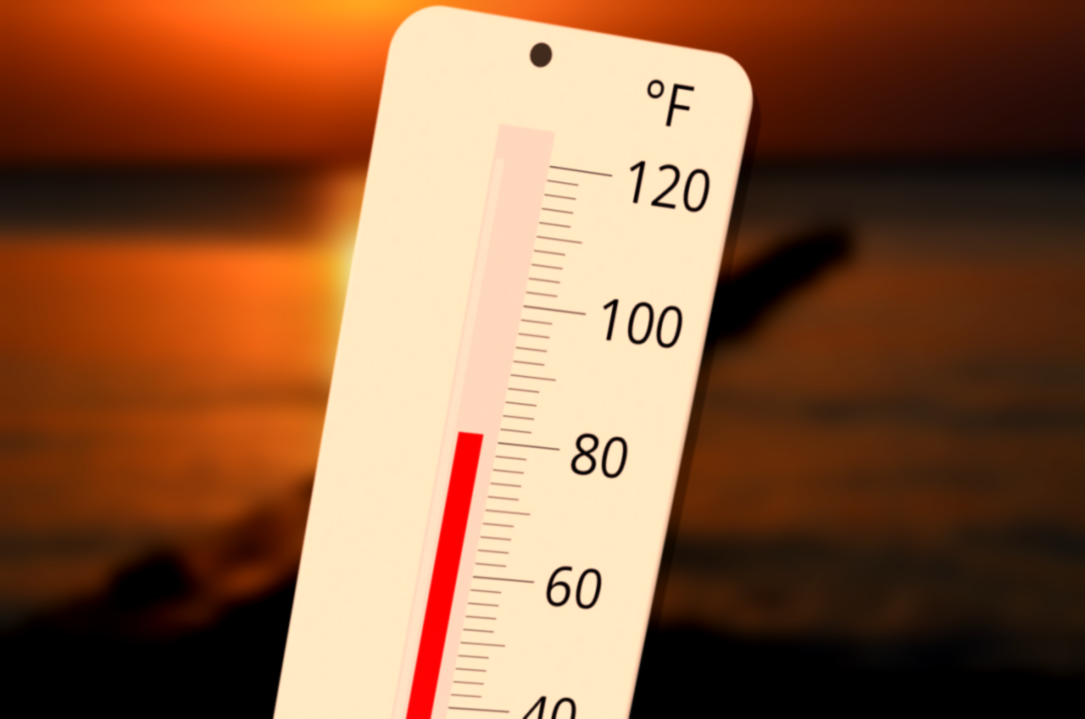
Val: 81 °F
